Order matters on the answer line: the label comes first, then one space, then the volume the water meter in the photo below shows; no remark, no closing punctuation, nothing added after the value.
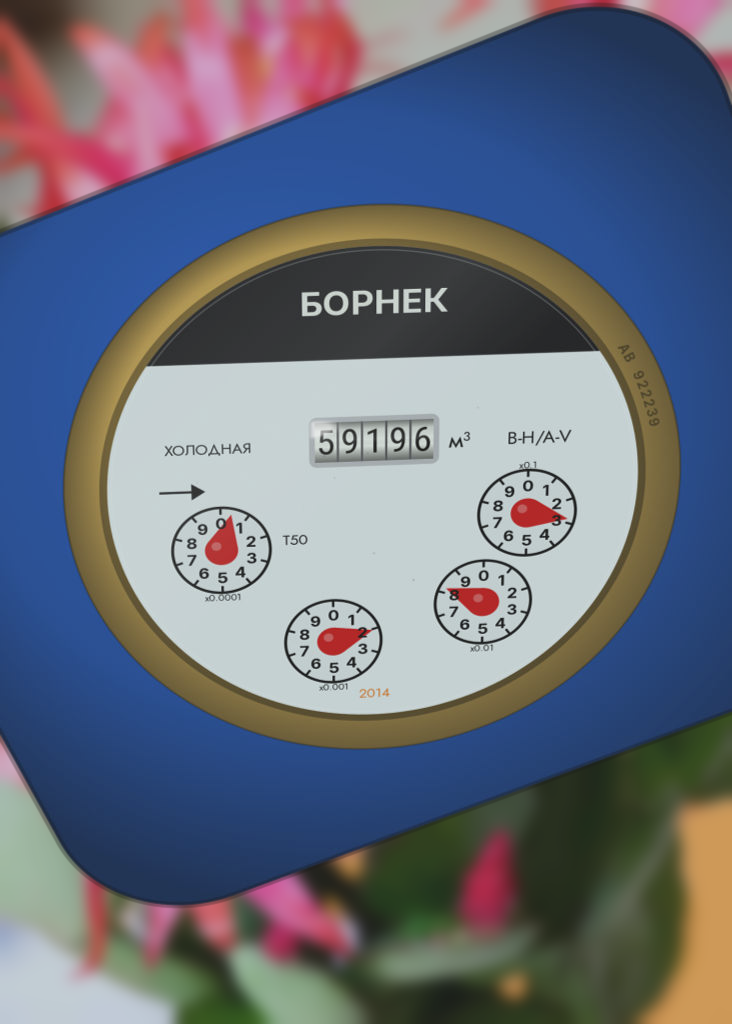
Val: 59196.2820 m³
